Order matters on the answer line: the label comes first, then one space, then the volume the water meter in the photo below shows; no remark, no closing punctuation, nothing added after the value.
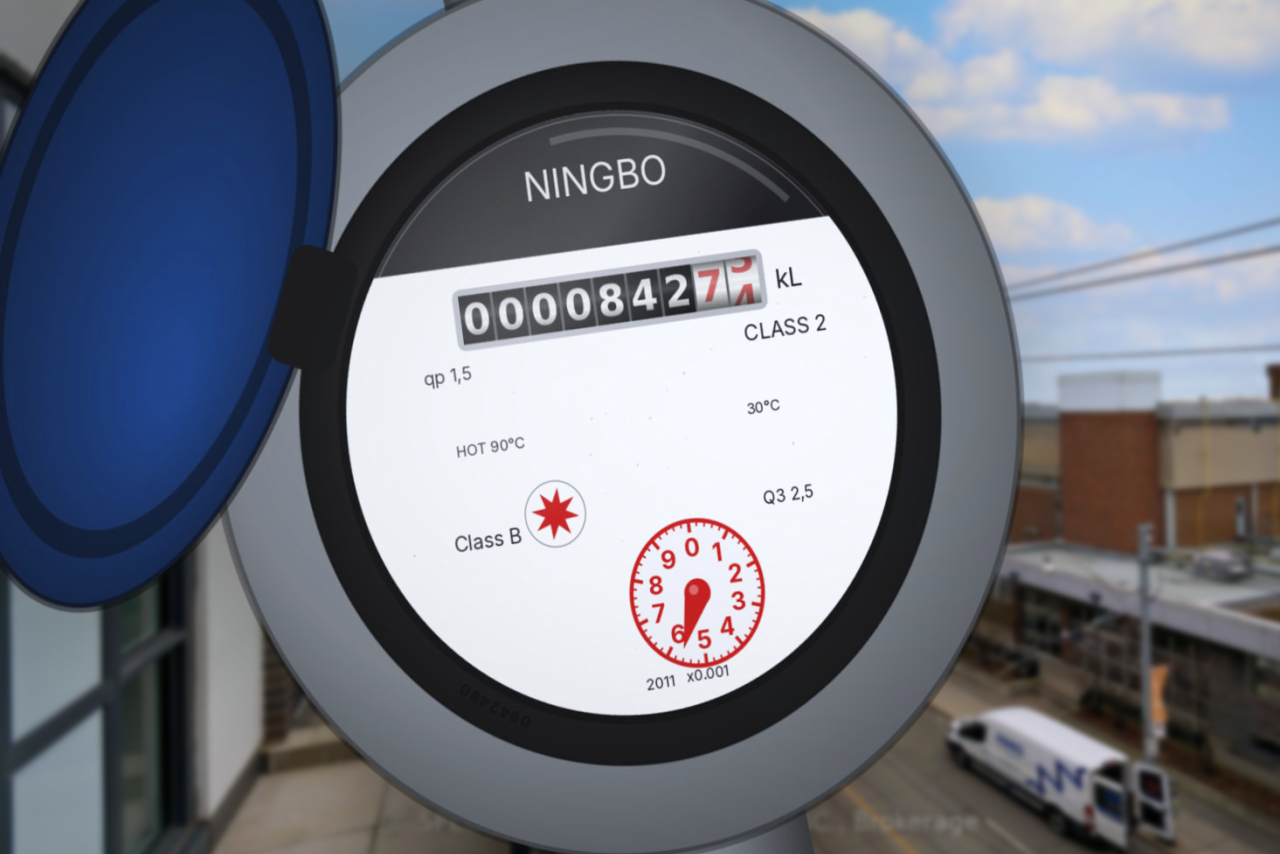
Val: 842.735 kL
